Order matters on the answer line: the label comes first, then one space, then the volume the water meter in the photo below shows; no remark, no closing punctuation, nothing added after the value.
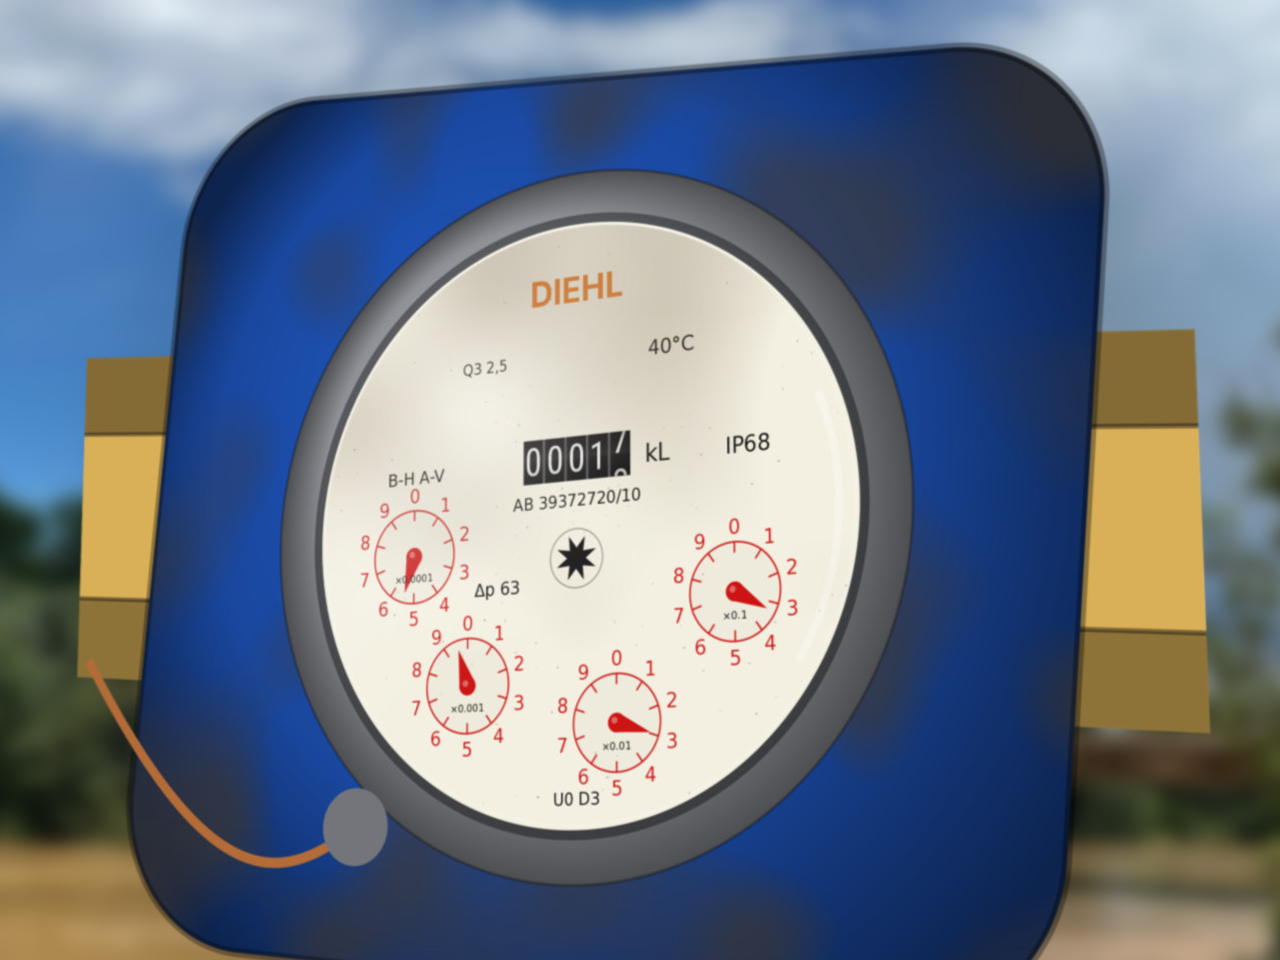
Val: 17.3295 kL
